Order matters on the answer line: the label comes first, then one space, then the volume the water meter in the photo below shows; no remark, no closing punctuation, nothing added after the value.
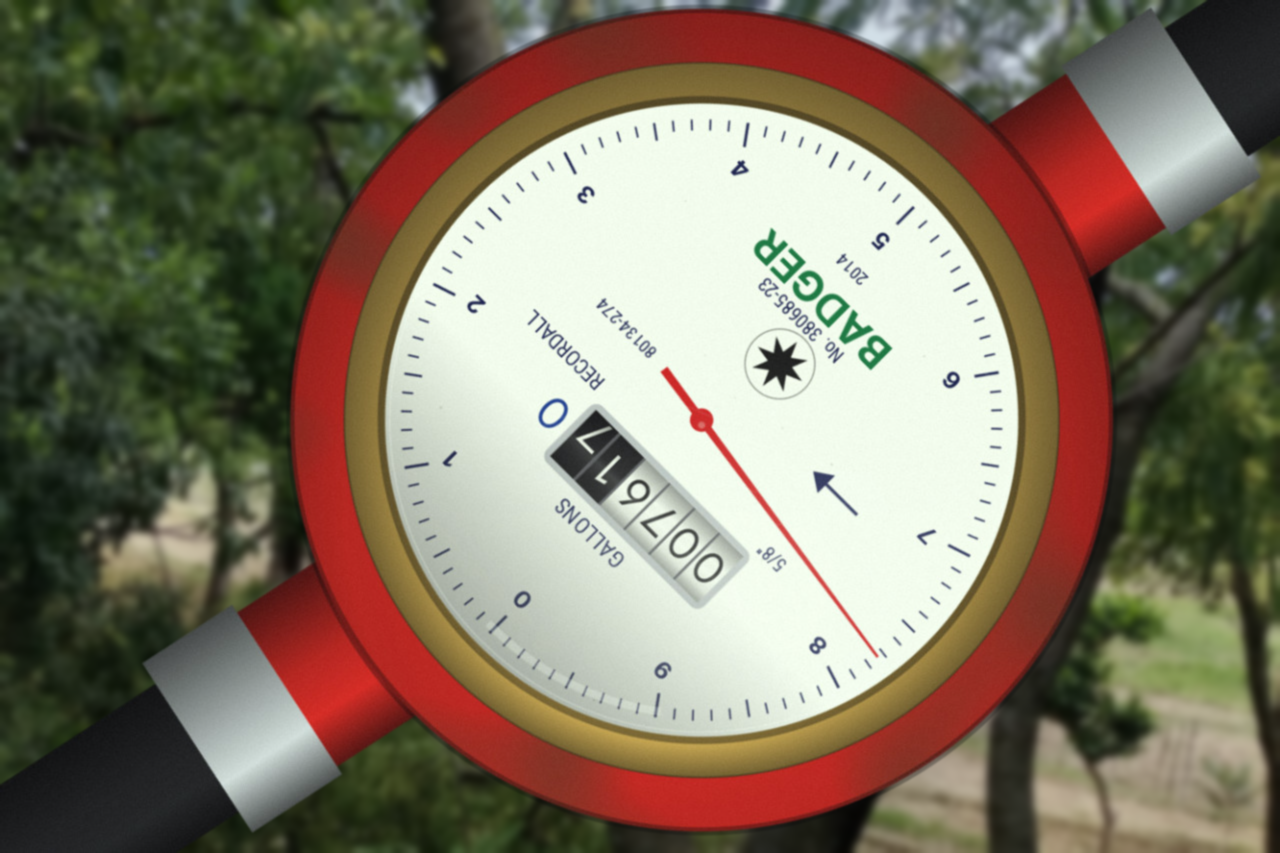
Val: 76167.7 gal
